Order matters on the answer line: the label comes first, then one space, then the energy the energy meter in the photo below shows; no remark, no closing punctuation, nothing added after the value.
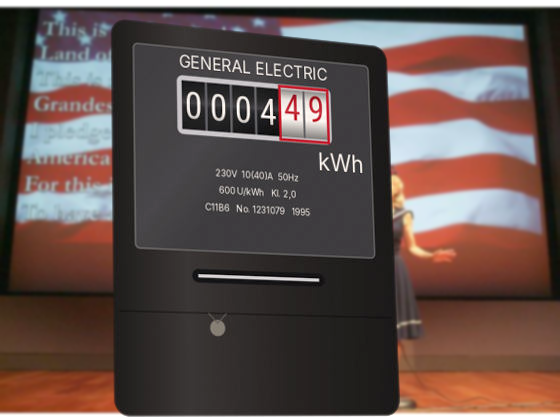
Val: 4.49 kWh
